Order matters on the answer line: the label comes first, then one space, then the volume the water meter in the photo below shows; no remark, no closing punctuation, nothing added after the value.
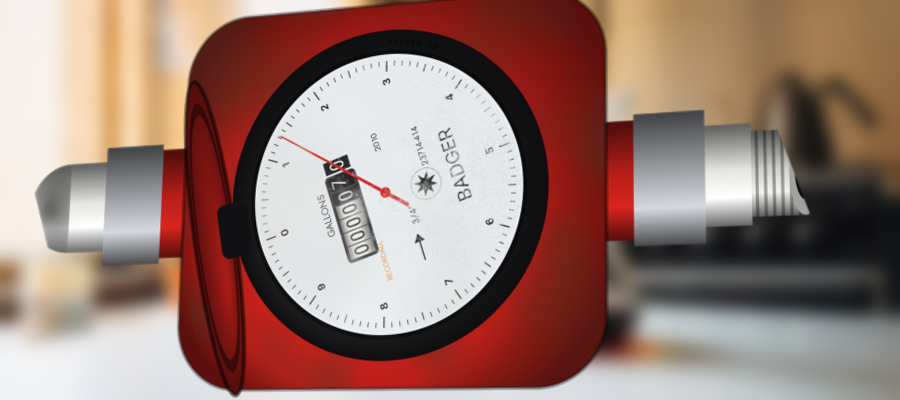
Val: 71.3 gal
